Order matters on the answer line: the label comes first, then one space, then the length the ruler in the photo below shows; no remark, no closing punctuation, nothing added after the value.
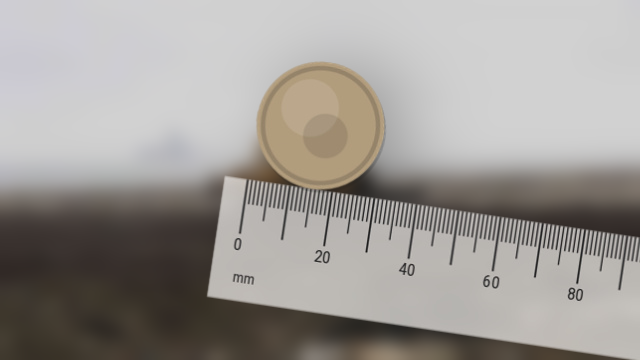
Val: 30 mm
